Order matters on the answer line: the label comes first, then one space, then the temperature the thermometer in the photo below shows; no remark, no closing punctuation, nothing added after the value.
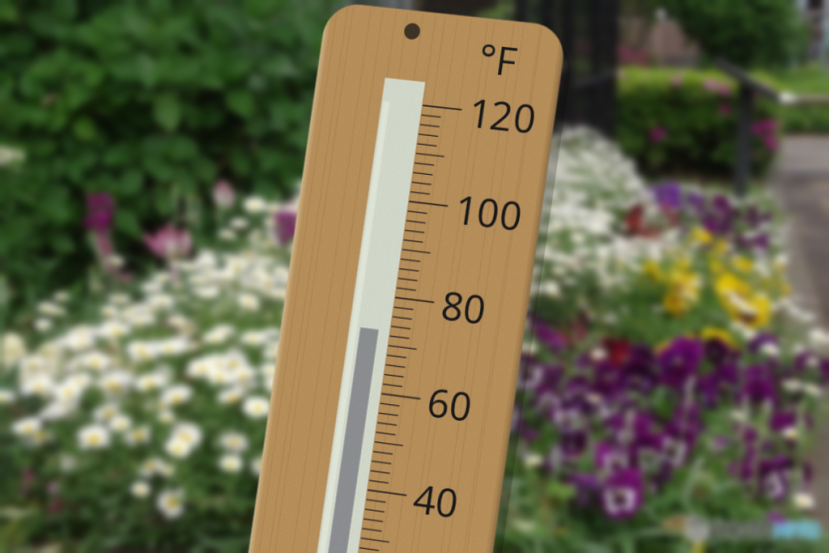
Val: 73 °F
